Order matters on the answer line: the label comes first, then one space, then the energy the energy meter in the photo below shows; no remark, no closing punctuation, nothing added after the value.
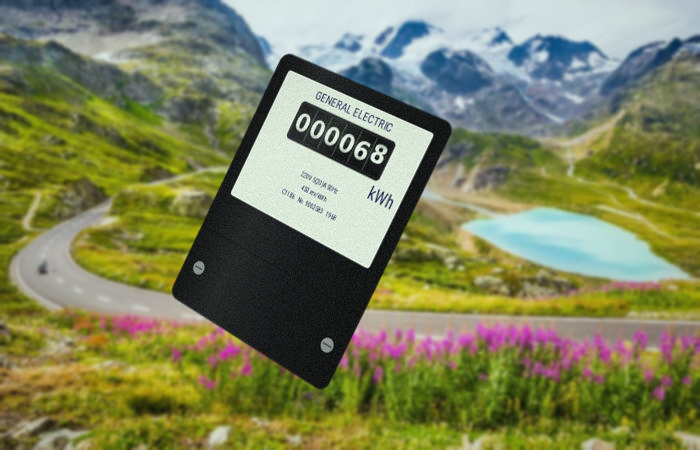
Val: 68 kWh
